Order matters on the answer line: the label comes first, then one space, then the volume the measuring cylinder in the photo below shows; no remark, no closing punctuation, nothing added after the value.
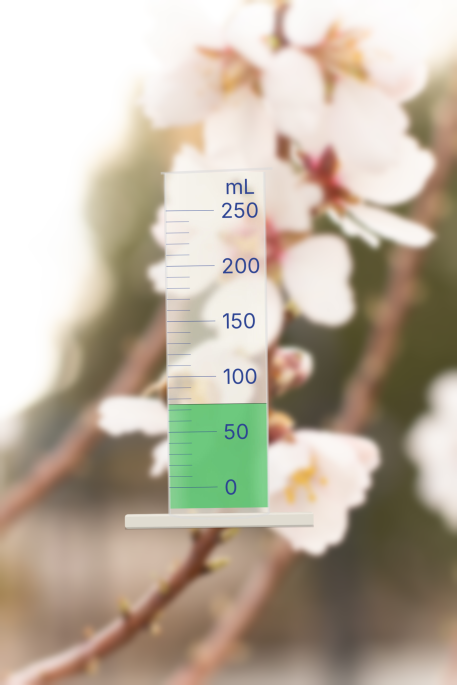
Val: 75 mL
